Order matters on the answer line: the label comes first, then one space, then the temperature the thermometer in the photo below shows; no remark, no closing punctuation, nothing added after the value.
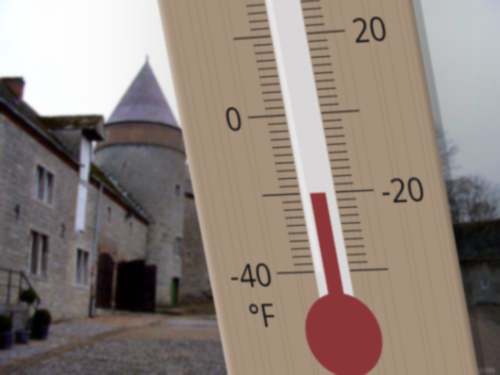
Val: -20 °F
